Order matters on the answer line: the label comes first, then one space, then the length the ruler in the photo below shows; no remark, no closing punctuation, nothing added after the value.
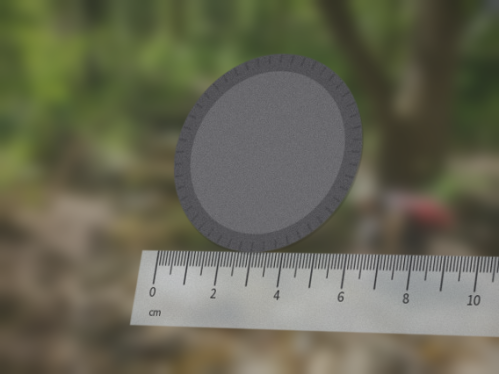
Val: 6 cm
